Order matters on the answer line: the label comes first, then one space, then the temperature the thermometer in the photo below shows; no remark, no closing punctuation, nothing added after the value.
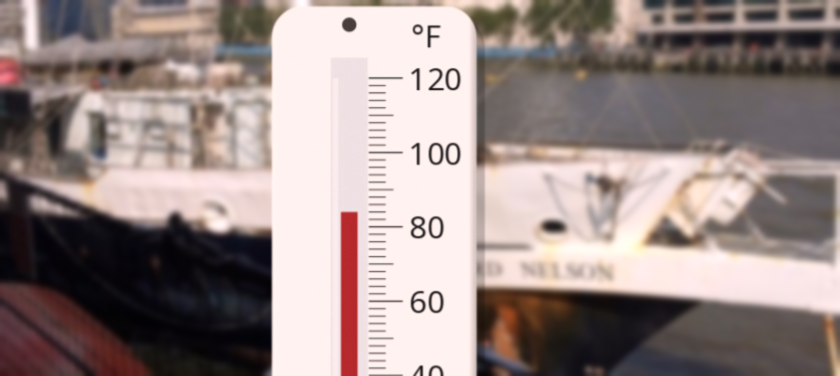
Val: 84 °F
